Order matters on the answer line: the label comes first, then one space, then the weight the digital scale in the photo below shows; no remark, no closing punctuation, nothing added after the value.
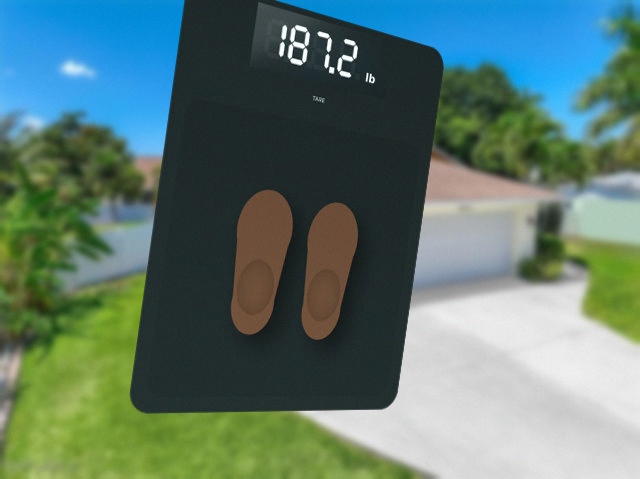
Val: 187.2 lb
